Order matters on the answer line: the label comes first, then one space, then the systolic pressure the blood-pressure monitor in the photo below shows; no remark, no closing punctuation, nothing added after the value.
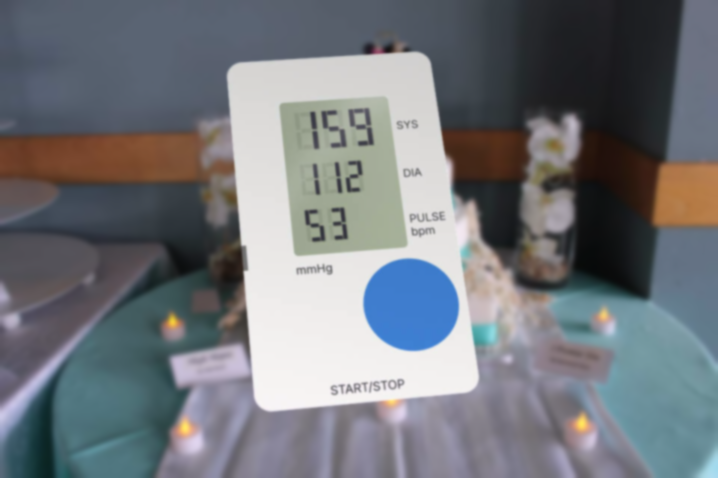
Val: 159 mmHg
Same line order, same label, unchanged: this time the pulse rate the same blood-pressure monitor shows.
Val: 53 bpm
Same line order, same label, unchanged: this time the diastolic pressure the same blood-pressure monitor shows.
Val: 112 mmHg
